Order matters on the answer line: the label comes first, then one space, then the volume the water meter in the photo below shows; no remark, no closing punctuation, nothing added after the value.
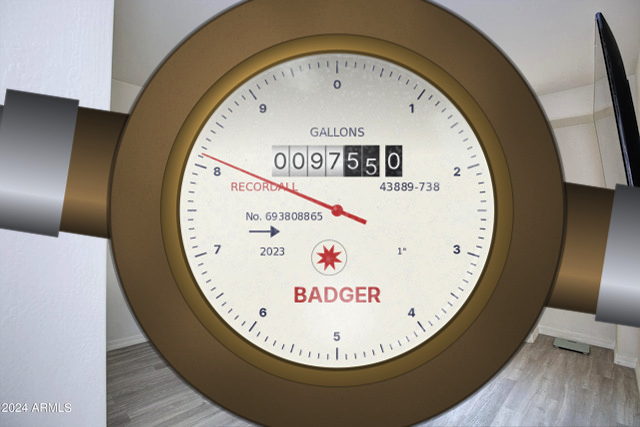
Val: 97548.1 gal
